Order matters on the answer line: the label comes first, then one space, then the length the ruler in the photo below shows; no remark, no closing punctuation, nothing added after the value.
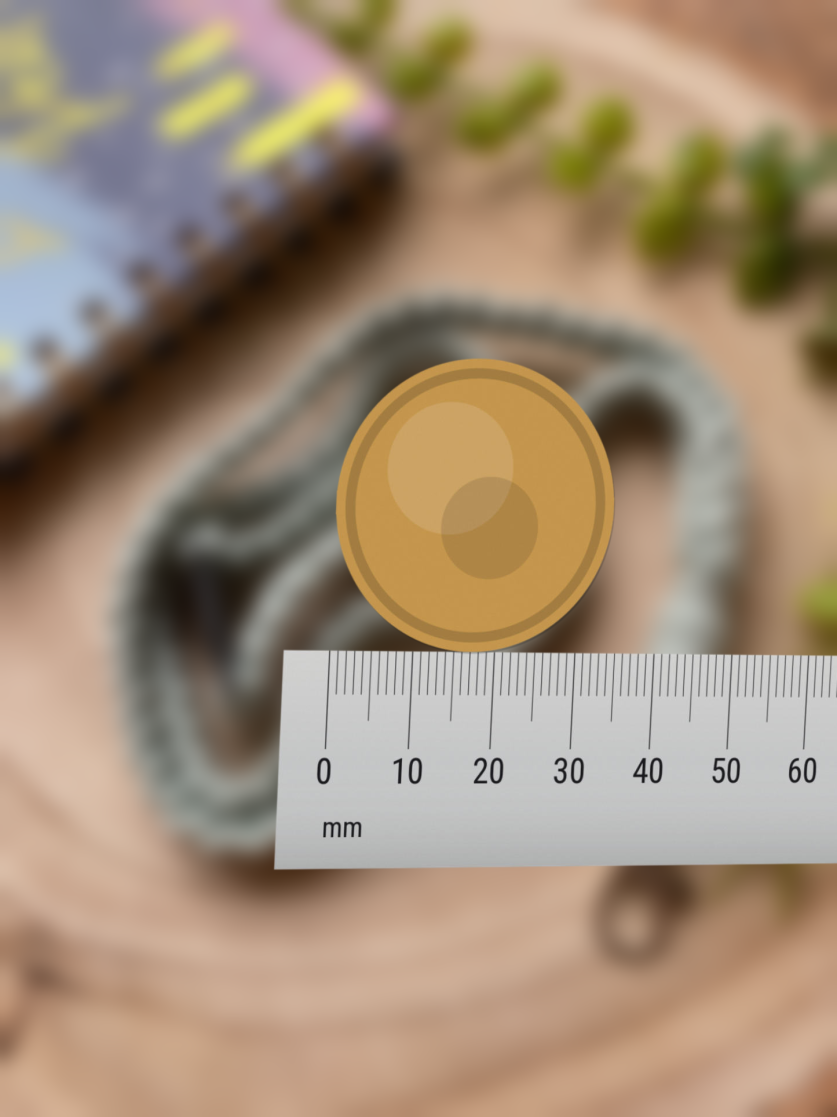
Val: 34 mm
